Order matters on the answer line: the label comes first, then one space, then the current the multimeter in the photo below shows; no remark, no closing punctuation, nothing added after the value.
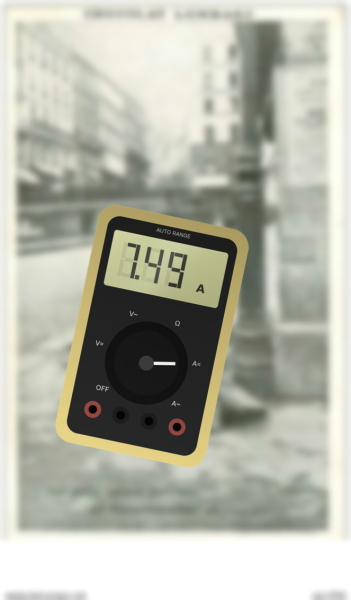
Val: 7.49 A
